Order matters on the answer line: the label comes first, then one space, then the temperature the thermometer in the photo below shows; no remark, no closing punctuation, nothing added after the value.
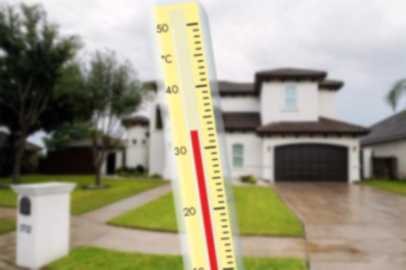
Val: 33 °C
